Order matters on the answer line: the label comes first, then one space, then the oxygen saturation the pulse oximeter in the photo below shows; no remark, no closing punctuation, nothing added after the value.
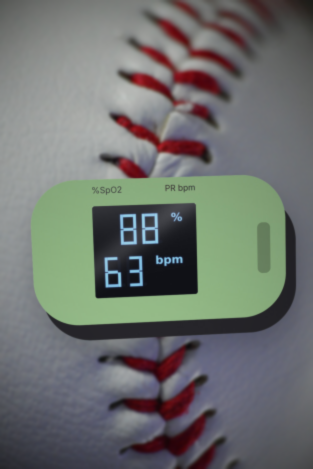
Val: 88 %
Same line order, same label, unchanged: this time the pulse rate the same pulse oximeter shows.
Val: 63 bpm
